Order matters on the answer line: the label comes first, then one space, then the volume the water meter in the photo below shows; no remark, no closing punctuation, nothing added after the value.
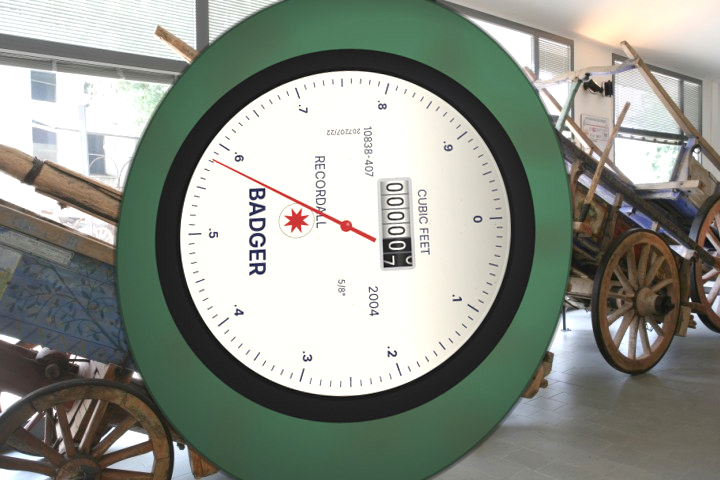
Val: 6.58 ft³
